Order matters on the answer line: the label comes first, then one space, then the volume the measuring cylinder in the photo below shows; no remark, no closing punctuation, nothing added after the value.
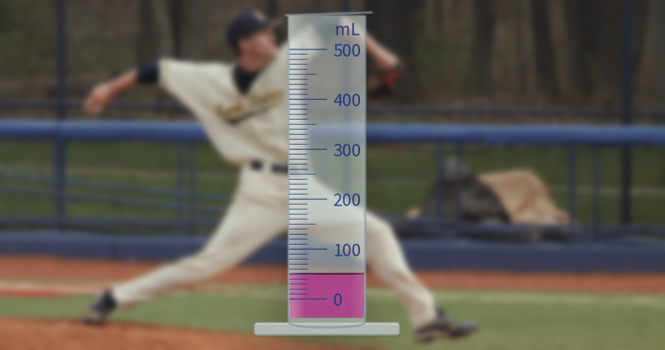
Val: 50 mL
